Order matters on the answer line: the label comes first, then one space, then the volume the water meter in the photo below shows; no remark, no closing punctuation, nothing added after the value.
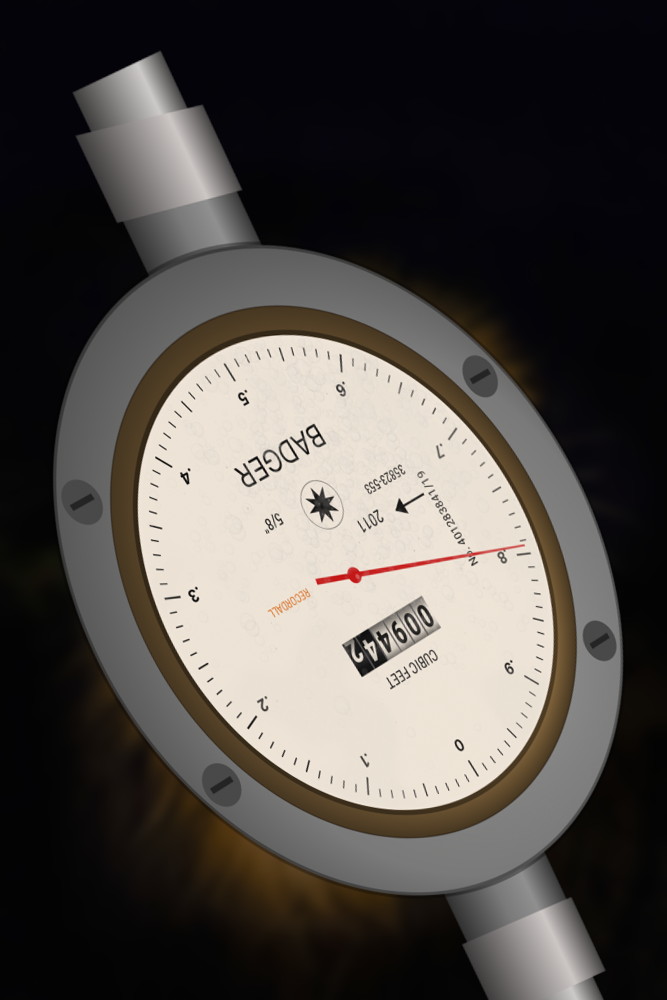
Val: 9441.79 ft³
